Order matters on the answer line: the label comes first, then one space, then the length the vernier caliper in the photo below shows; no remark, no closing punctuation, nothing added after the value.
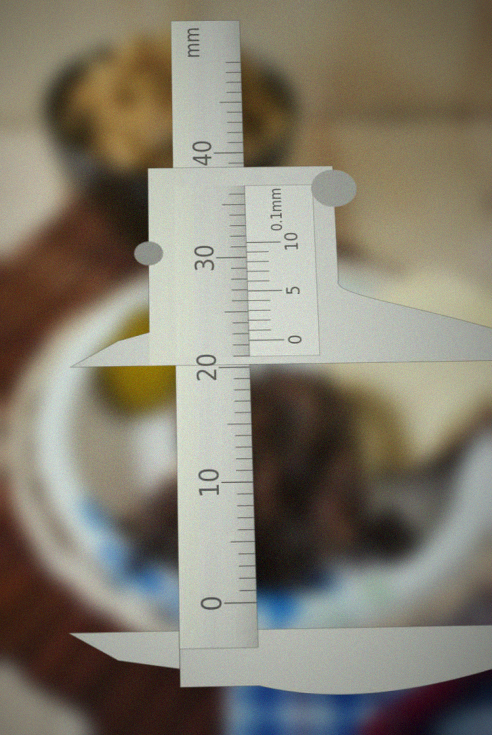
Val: 22.4 mm
